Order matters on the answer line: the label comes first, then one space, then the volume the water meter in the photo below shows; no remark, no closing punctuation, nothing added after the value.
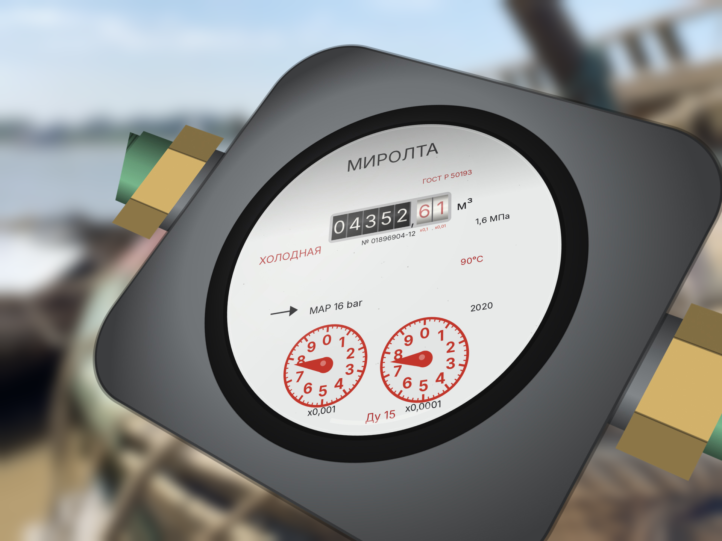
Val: 4352.6177 m³
